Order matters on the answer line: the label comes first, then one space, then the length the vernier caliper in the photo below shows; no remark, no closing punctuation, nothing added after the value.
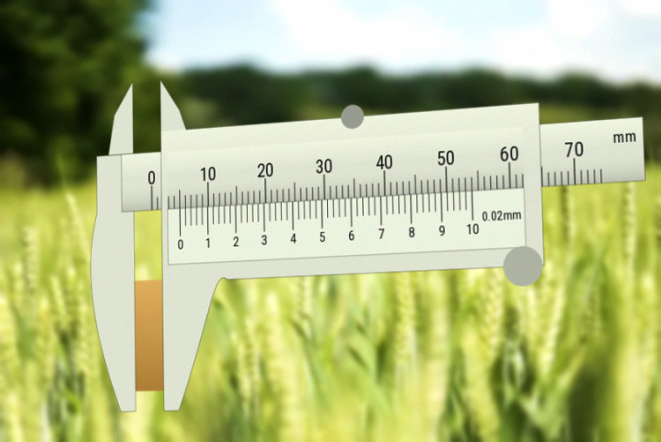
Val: 5.0 mm
